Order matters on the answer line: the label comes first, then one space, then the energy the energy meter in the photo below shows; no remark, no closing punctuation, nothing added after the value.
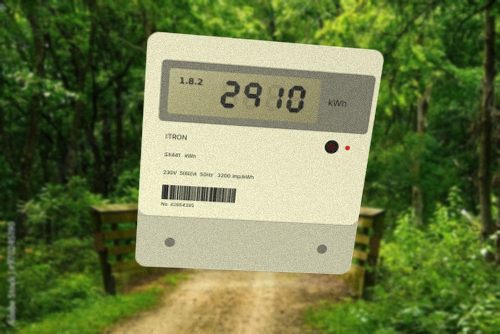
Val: 2910 kWh
